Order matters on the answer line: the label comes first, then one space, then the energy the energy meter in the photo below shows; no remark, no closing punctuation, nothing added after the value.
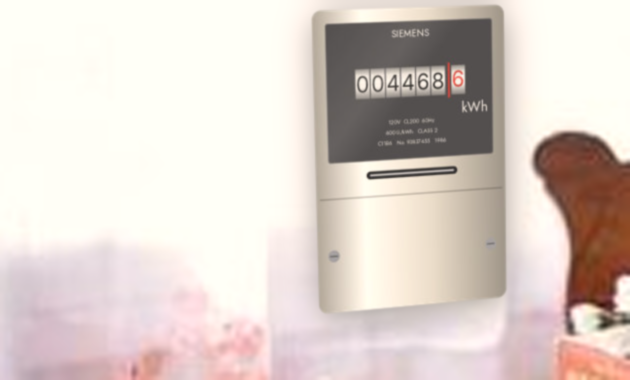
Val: 4468.6 kWh
